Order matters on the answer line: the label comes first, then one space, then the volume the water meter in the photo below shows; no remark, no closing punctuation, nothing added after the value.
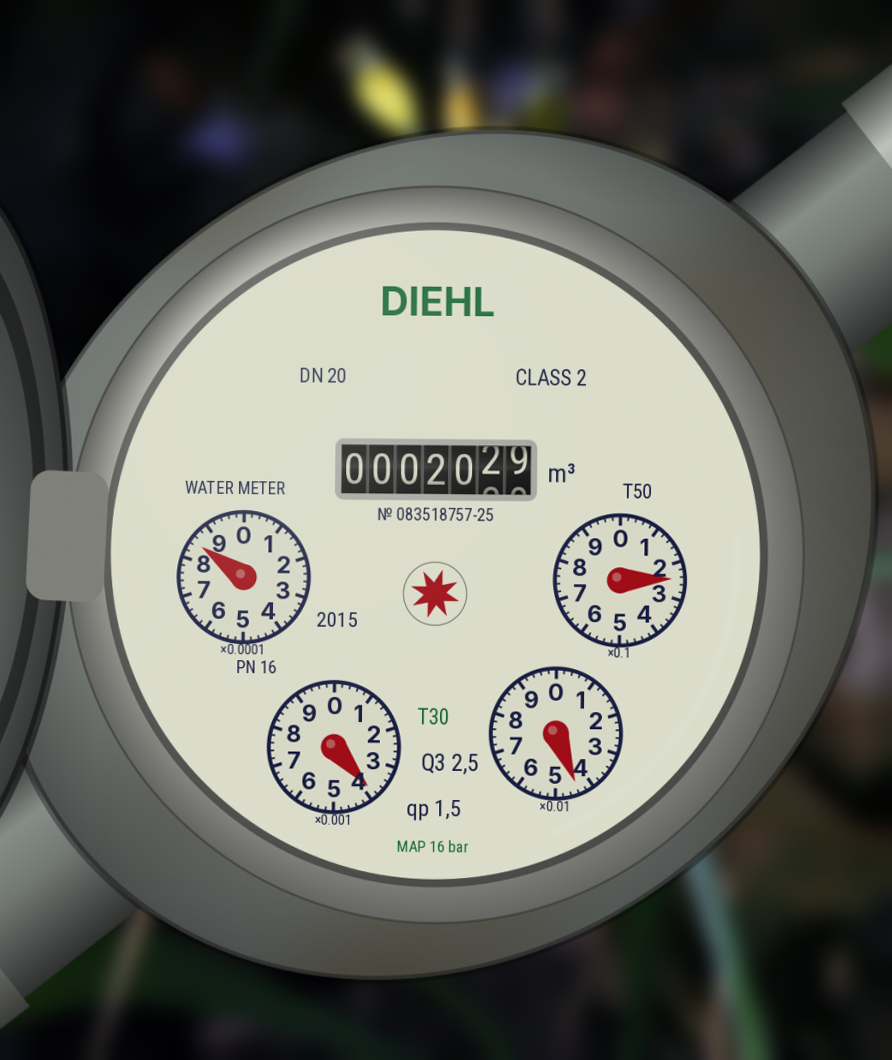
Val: 2029.2438 m³
